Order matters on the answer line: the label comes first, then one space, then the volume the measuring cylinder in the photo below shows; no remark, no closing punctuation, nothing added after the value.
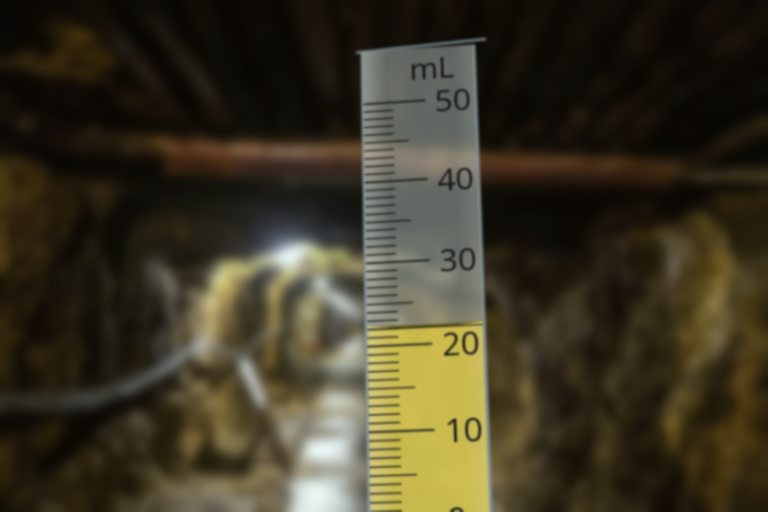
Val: 22 mL
